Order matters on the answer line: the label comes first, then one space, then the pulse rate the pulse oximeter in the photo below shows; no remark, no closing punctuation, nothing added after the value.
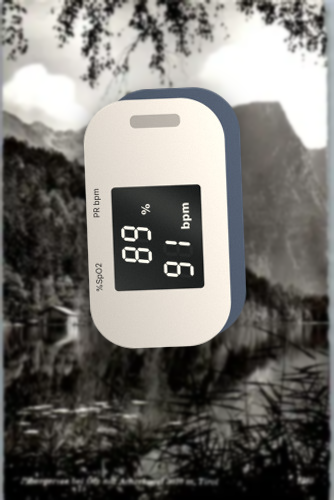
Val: 91 bpm
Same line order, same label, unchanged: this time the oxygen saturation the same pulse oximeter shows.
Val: 89 %
